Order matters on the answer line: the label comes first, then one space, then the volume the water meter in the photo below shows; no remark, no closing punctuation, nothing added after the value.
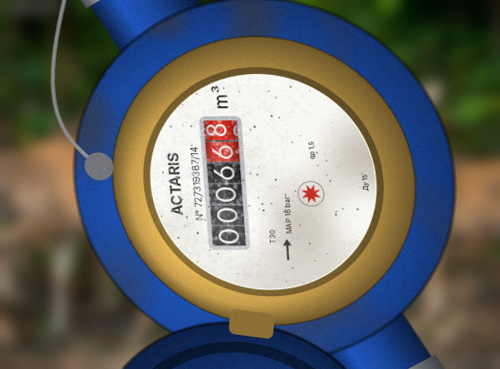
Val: 6.68 m³
